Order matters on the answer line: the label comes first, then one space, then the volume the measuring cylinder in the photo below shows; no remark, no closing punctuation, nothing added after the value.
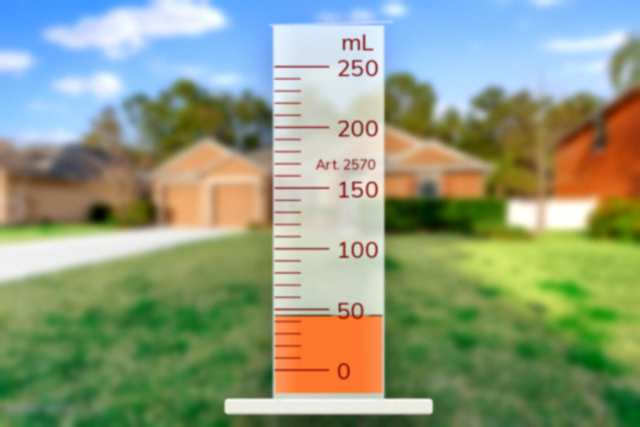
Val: 45 mL
